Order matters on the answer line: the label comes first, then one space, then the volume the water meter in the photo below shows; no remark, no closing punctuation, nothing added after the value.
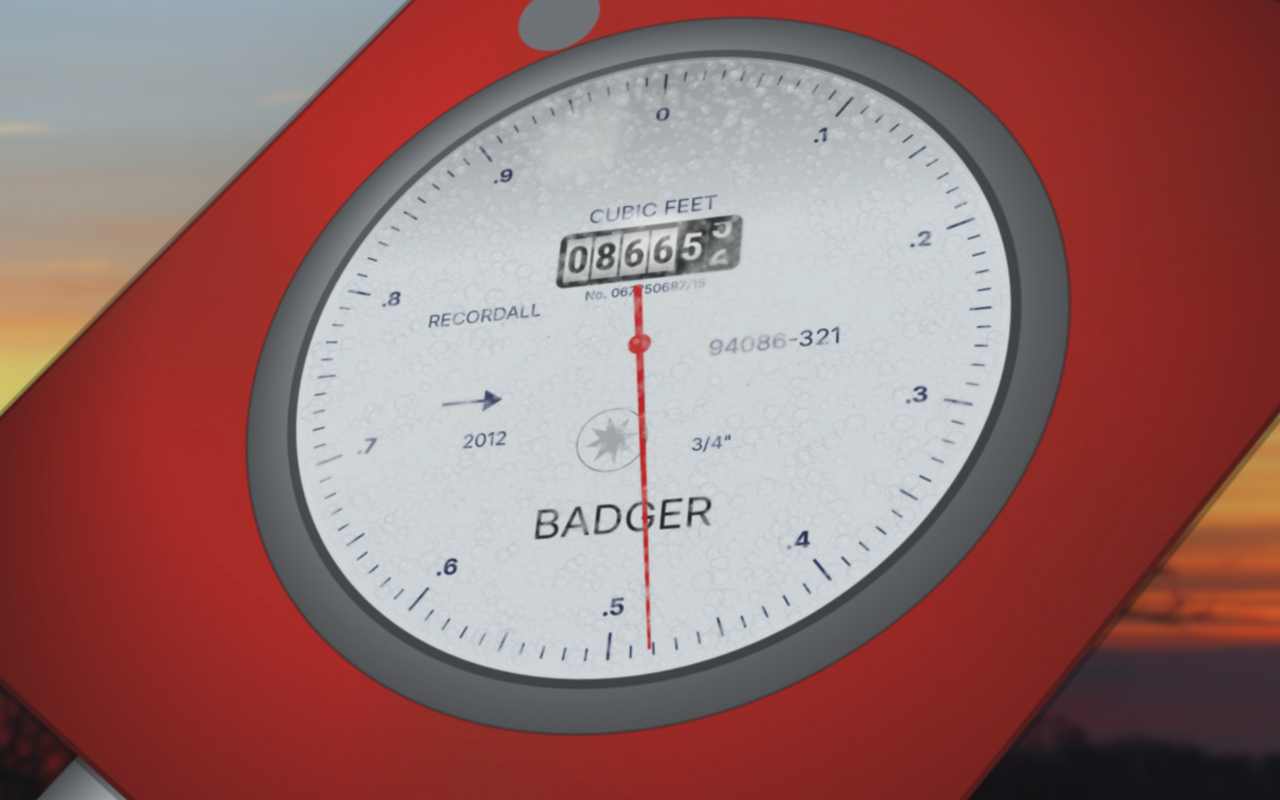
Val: 86655.48 ft³
